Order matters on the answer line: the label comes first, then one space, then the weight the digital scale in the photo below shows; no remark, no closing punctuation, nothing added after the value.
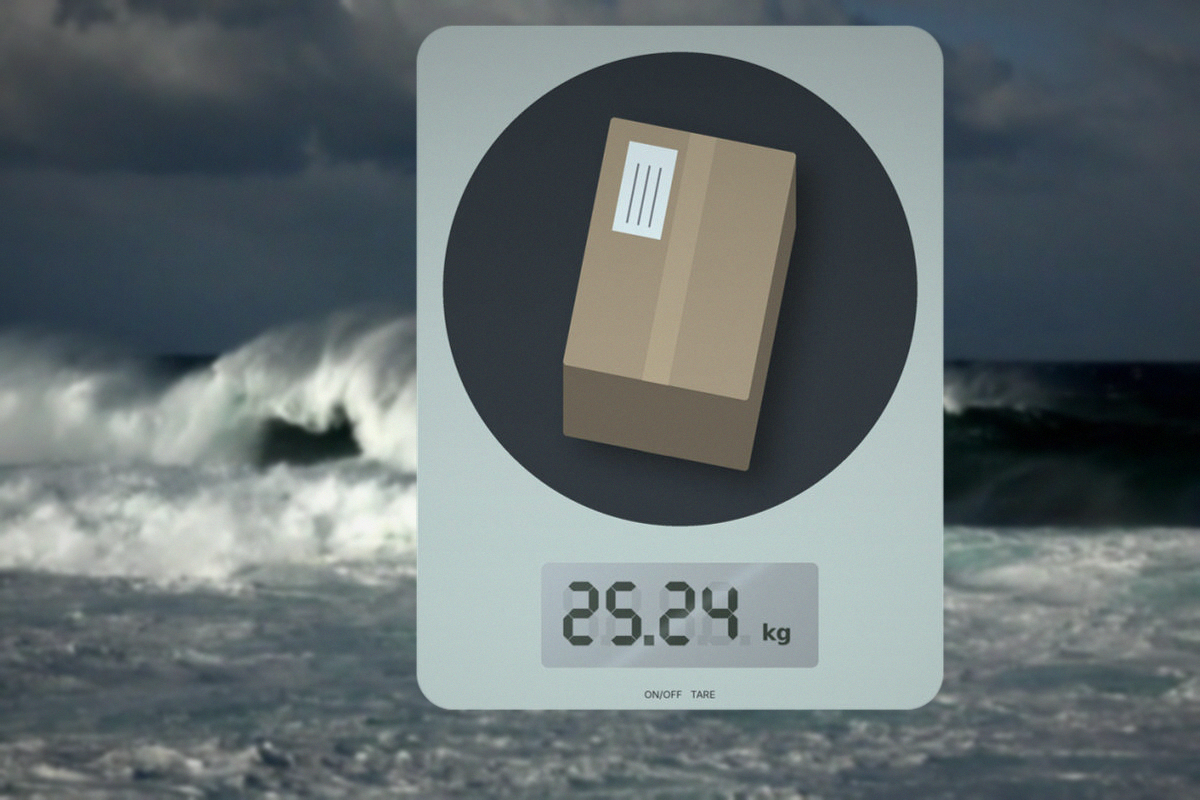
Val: 25.24 kg
